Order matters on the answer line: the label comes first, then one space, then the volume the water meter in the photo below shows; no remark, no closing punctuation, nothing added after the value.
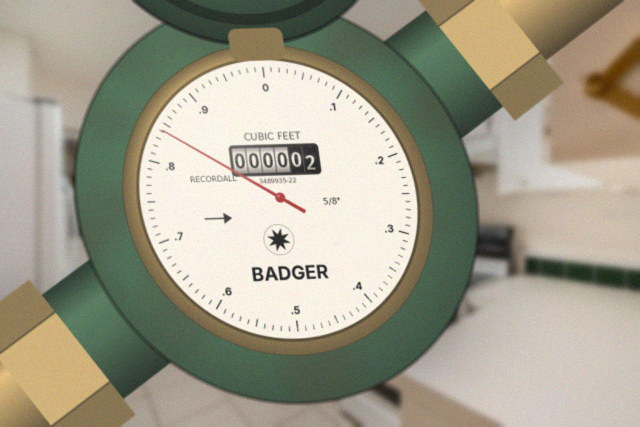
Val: 1.84 ft³
